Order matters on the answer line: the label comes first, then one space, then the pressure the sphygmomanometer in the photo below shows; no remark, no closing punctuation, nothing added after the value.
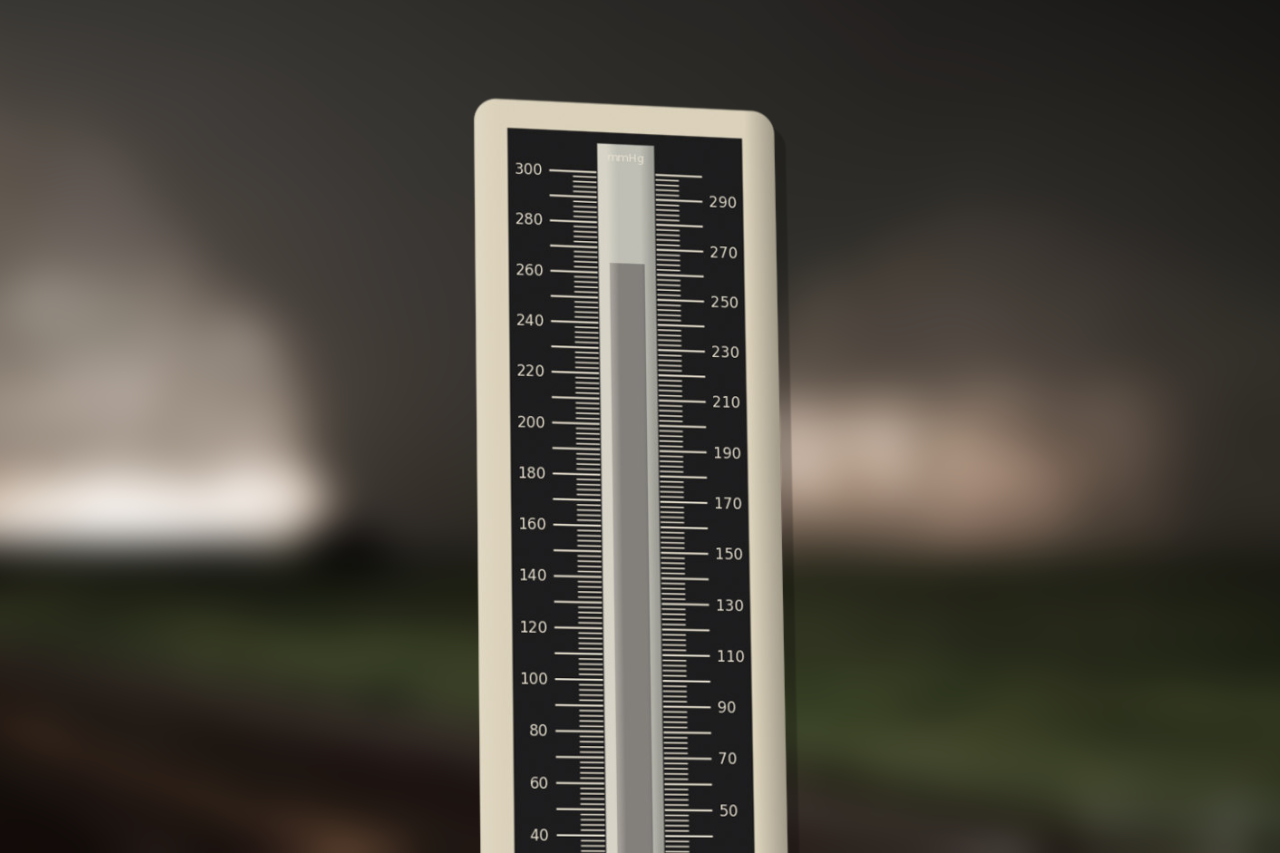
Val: 264 mmHg
